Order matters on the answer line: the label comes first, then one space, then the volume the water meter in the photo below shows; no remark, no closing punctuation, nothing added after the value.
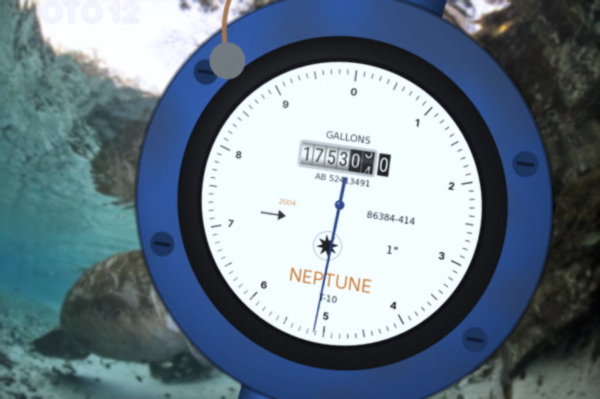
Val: 1753035.1 gal
